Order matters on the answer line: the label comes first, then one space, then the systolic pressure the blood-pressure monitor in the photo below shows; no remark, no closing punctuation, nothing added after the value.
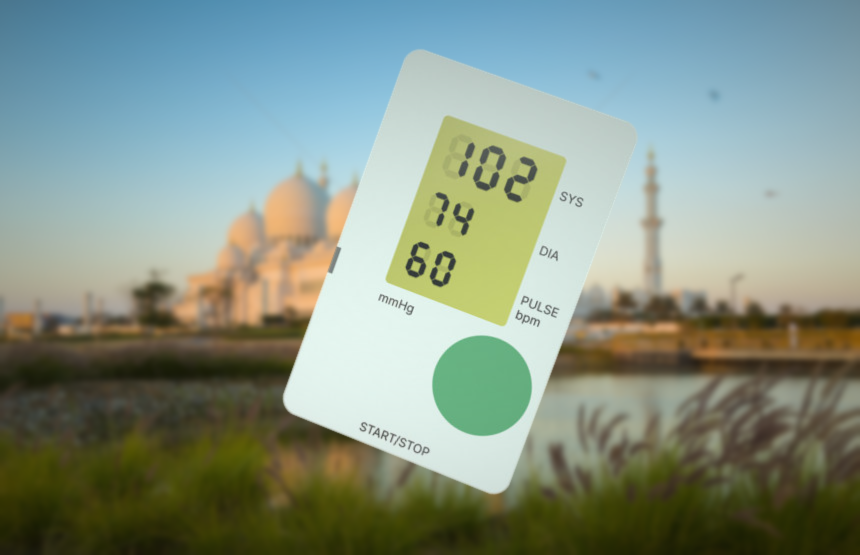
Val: 102 mmHg
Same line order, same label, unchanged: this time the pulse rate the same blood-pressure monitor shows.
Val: 60 bpm
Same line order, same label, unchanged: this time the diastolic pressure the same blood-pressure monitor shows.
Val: 74 mmHg
